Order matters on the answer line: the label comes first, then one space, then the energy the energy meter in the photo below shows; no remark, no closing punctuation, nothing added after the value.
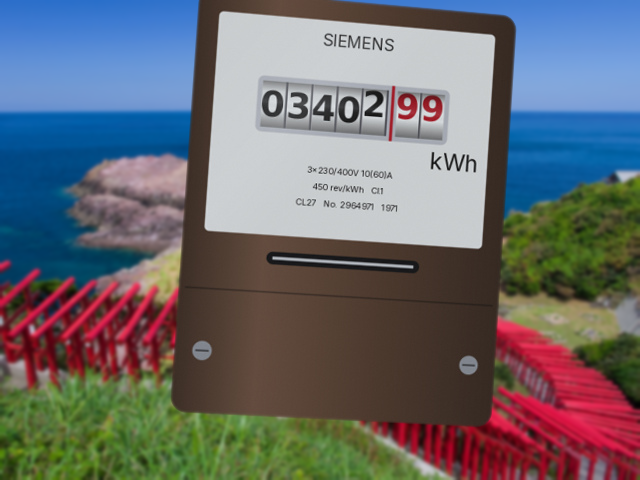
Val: 3402.99 kWh
